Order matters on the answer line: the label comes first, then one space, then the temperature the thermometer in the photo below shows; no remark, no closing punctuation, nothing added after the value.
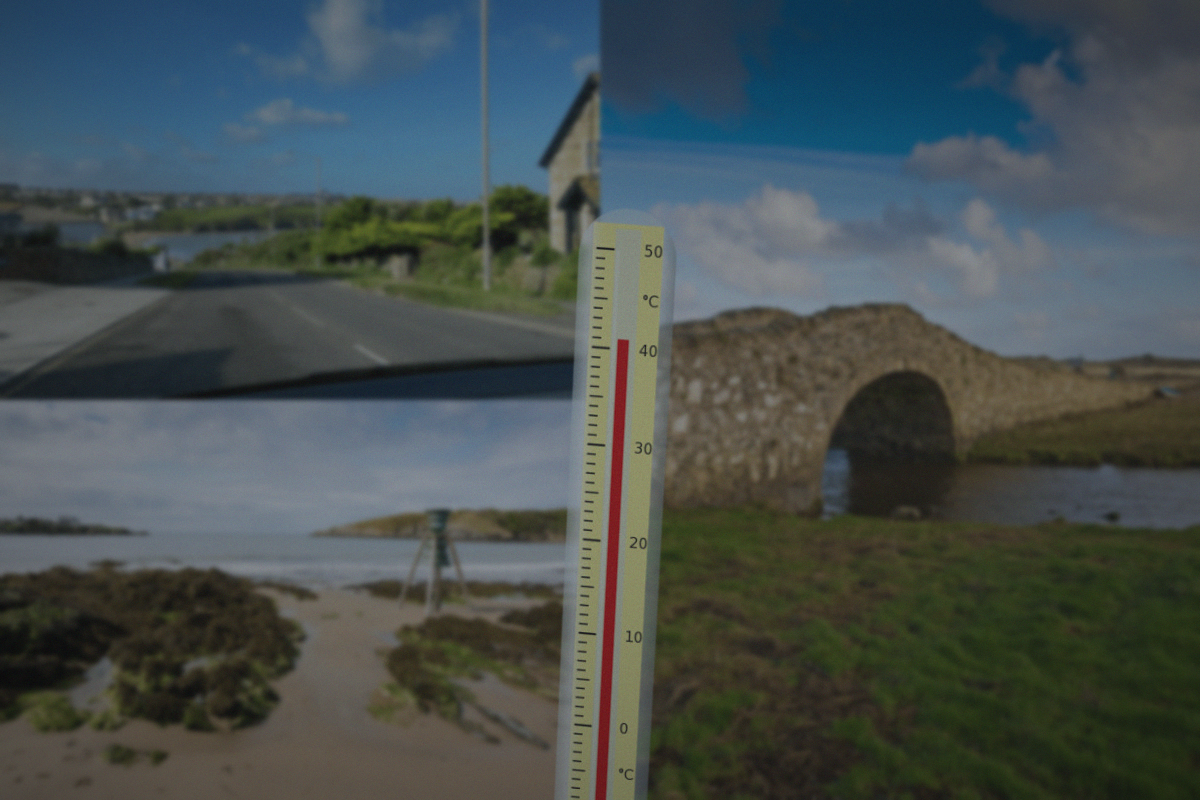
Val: 41 °C
